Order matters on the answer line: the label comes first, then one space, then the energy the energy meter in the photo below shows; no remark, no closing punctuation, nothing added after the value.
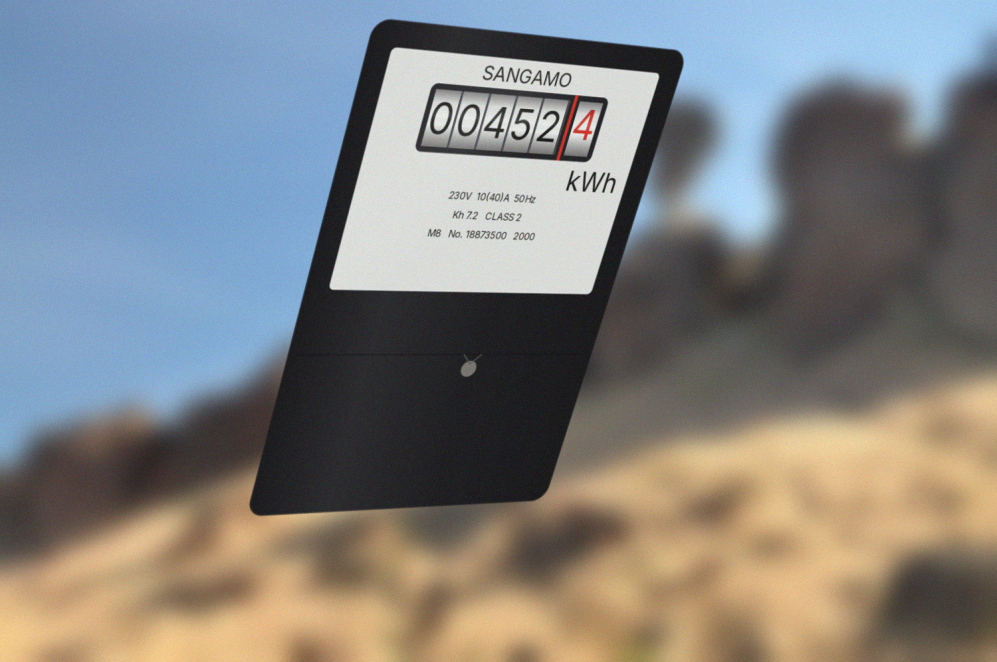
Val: 452.4 kWh
